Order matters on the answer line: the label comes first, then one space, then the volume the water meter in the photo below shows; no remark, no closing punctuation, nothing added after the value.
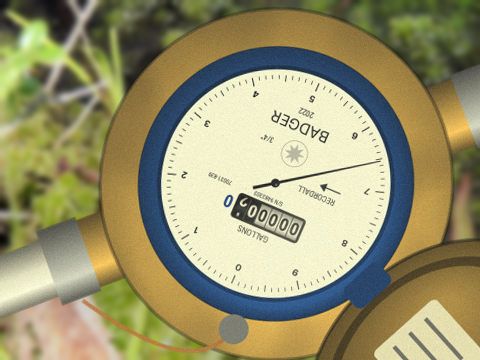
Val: 16.5 gal
